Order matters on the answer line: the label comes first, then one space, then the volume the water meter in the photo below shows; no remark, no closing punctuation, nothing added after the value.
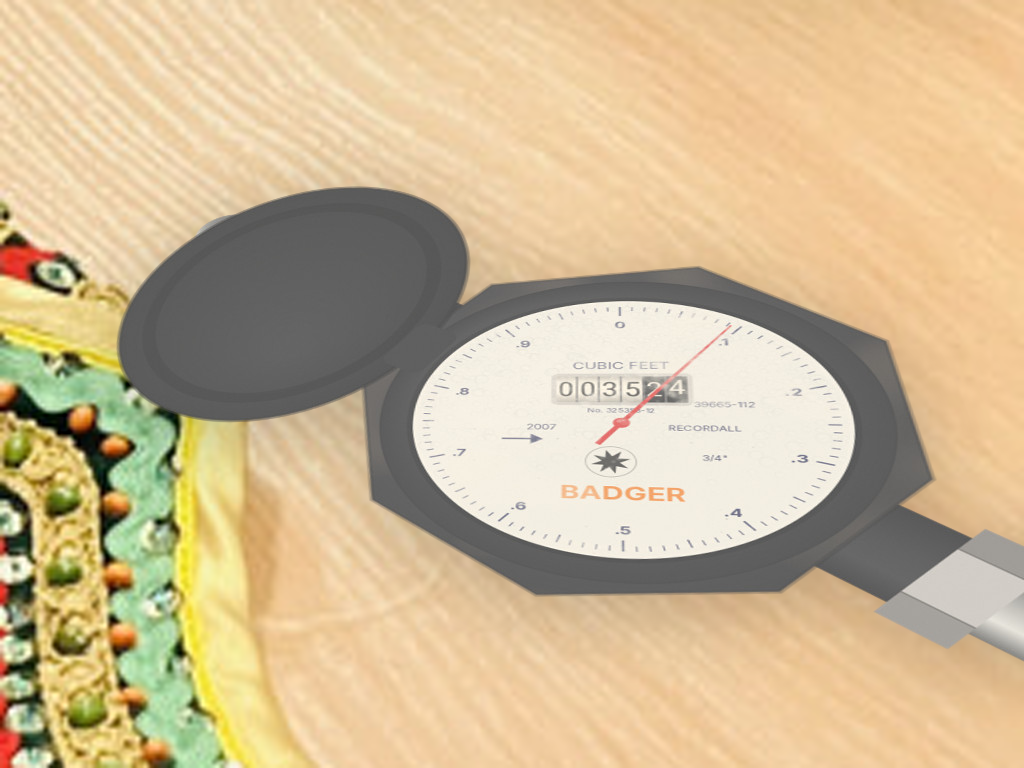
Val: 3524.09 ft³
